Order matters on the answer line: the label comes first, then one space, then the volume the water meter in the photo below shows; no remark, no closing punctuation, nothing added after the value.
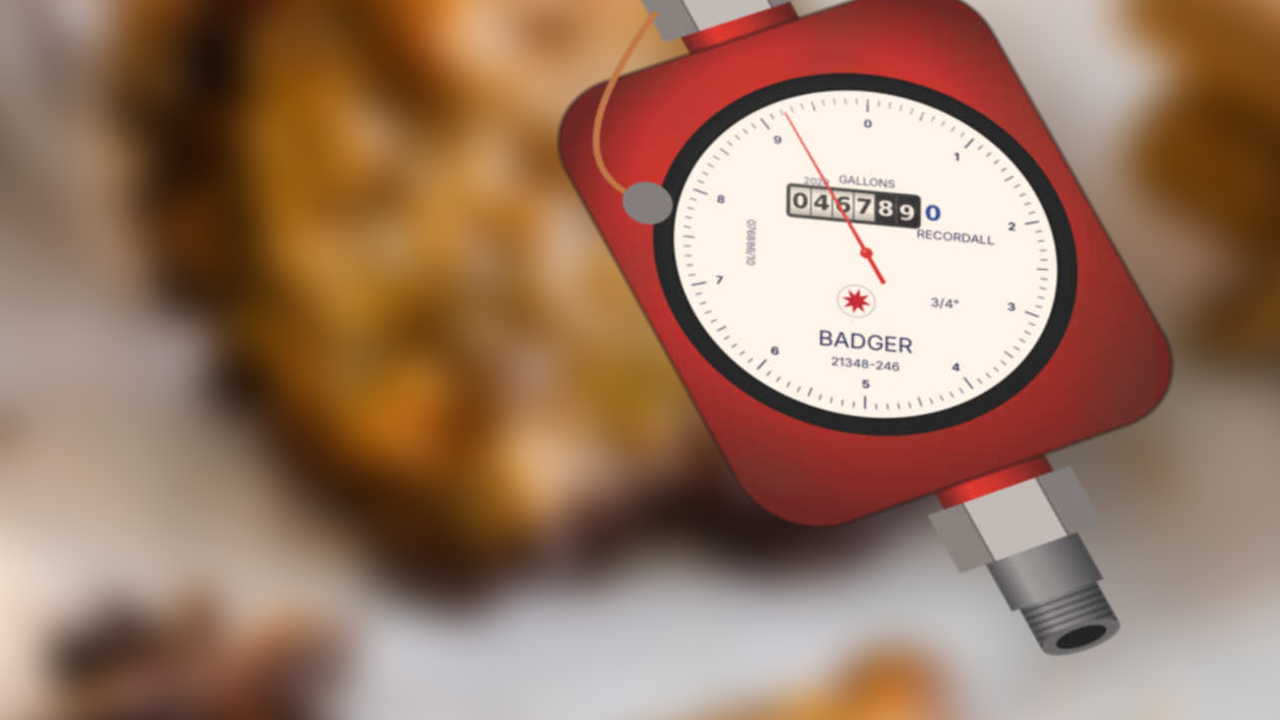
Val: 467889.2 gal
